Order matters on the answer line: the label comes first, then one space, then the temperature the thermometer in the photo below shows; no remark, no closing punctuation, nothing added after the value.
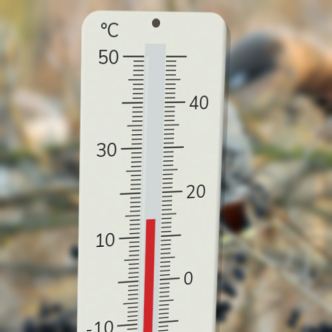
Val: 14 °C
